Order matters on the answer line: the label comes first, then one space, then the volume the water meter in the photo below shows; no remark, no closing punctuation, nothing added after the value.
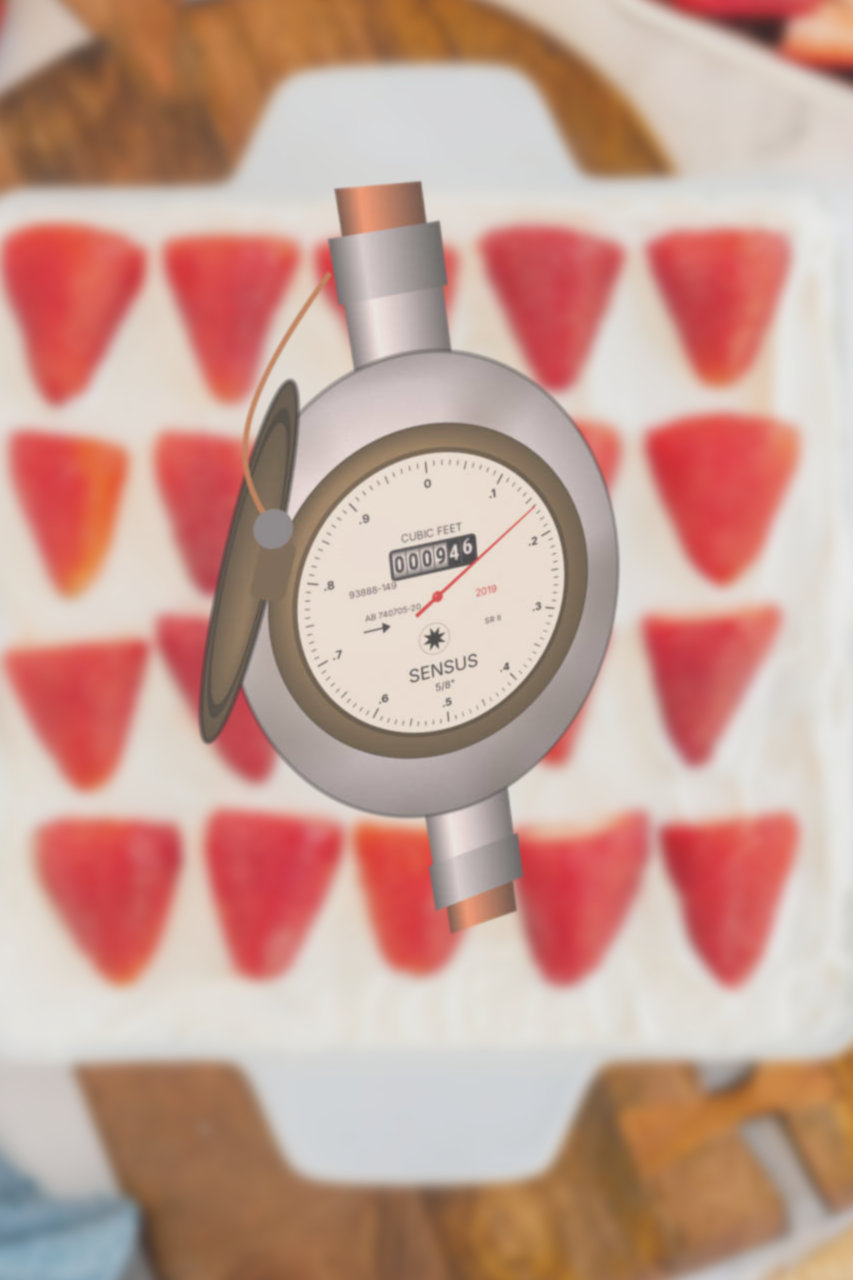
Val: 946.16 ft³
